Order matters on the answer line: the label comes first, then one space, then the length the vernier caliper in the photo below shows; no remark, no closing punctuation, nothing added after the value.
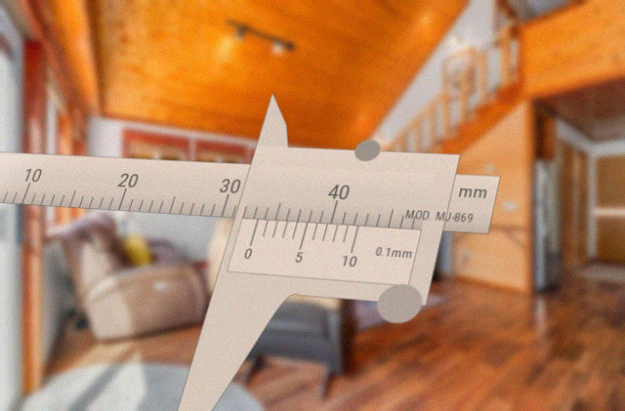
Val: 33.4 mm
